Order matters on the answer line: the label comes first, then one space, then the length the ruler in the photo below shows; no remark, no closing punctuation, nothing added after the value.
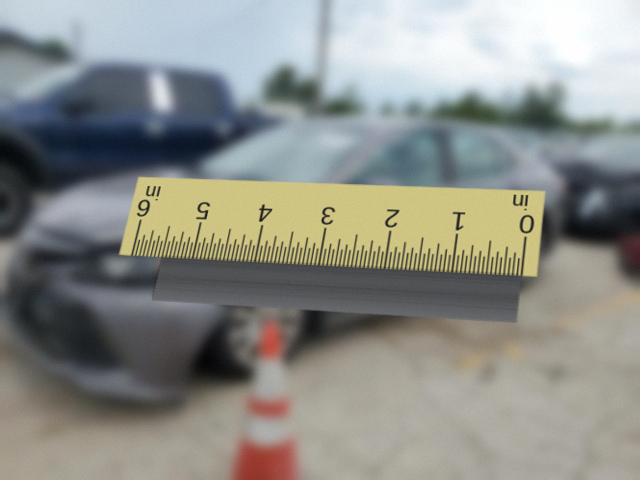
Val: 5.5 in
